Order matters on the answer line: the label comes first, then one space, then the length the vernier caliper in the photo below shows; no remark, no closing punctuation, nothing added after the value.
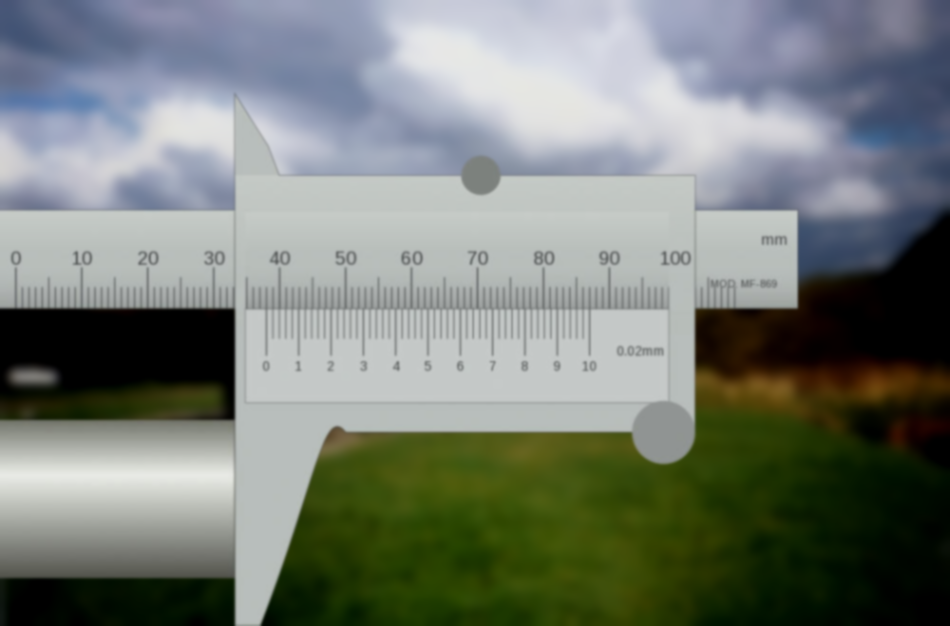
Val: 38.0 mm
